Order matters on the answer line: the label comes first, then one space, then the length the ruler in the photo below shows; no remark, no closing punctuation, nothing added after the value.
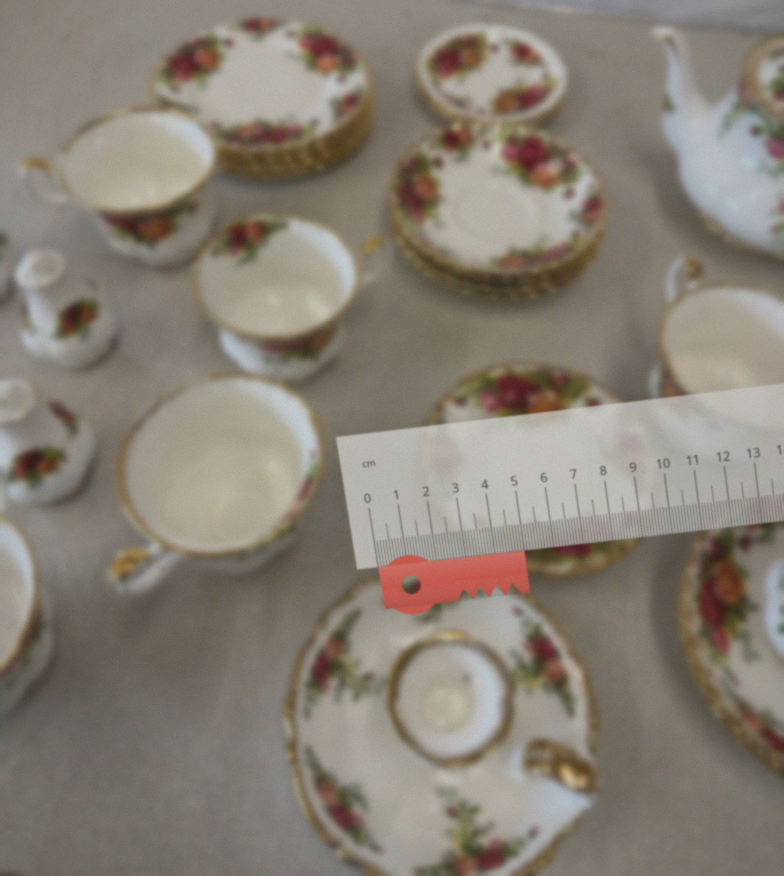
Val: 5 cm
